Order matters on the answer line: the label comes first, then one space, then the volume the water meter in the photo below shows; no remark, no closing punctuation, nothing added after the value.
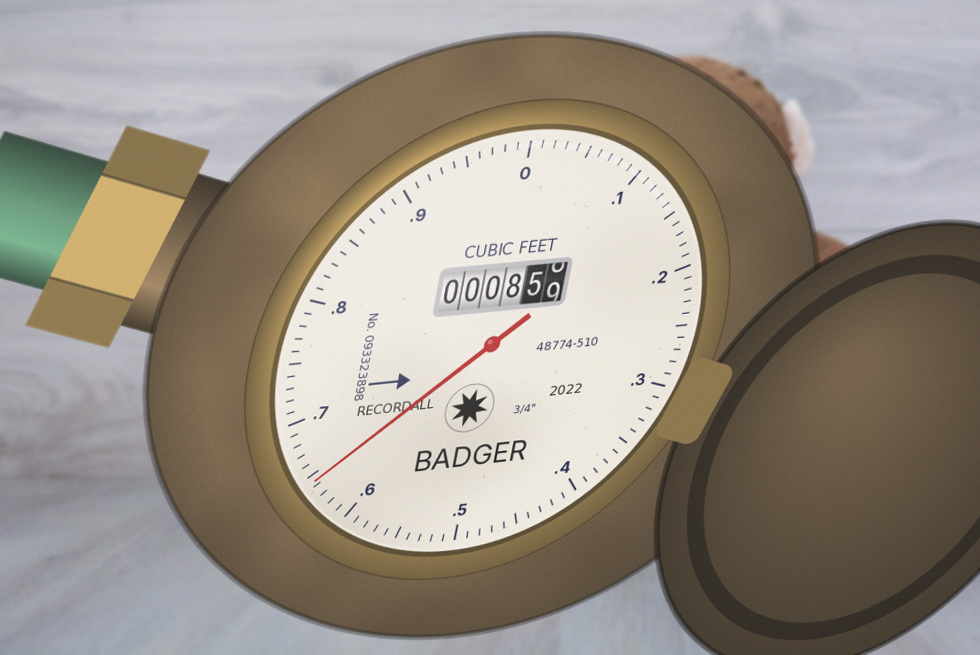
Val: 858.64 ft³
